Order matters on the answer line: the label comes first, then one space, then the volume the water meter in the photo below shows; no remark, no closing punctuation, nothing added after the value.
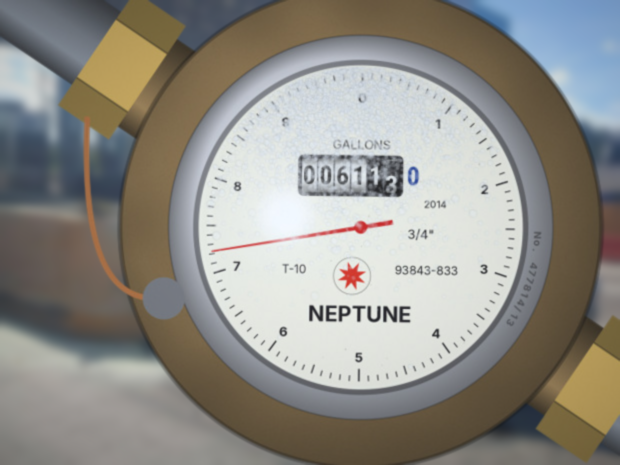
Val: 61127.2 gal
